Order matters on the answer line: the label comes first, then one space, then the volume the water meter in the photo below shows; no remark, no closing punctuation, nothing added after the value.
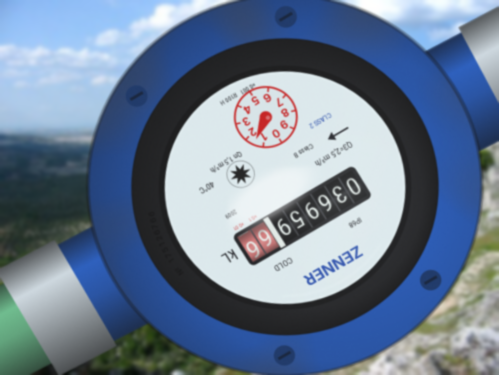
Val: 36959.661 kL
